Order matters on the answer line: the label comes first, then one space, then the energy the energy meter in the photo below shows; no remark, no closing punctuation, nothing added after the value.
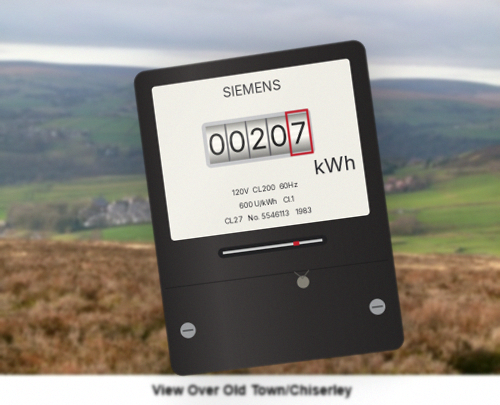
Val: 20.7 kWh
